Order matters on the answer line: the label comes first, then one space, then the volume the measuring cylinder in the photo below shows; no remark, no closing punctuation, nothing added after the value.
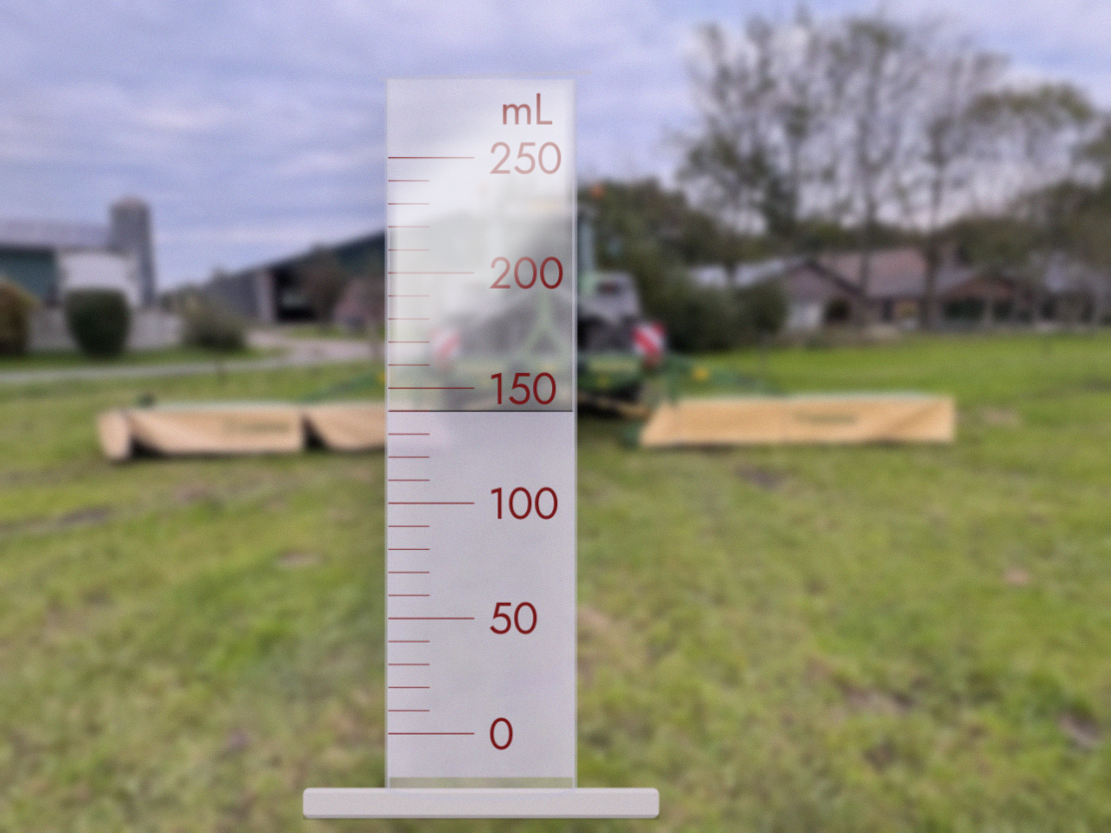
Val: 140 mL
